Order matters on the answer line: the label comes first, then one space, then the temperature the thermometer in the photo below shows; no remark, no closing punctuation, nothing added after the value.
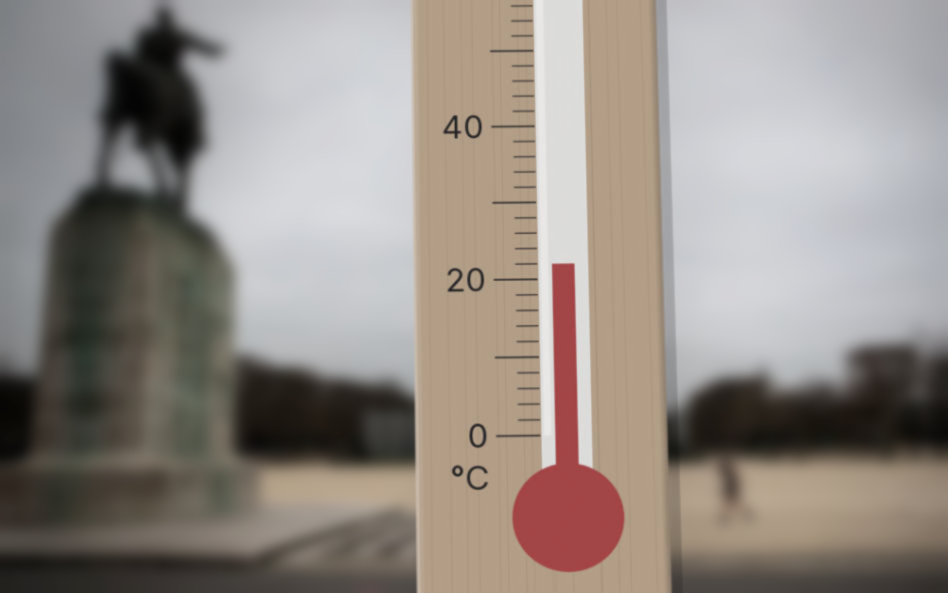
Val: 22 °C
